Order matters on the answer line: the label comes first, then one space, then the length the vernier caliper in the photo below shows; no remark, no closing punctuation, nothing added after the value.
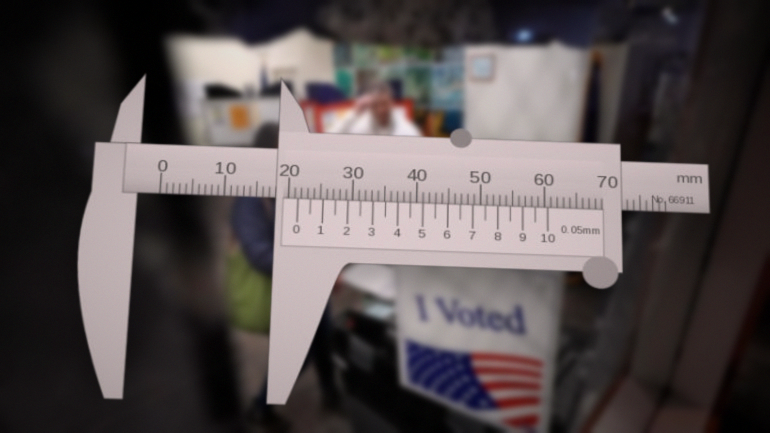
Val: 21.5 mm
